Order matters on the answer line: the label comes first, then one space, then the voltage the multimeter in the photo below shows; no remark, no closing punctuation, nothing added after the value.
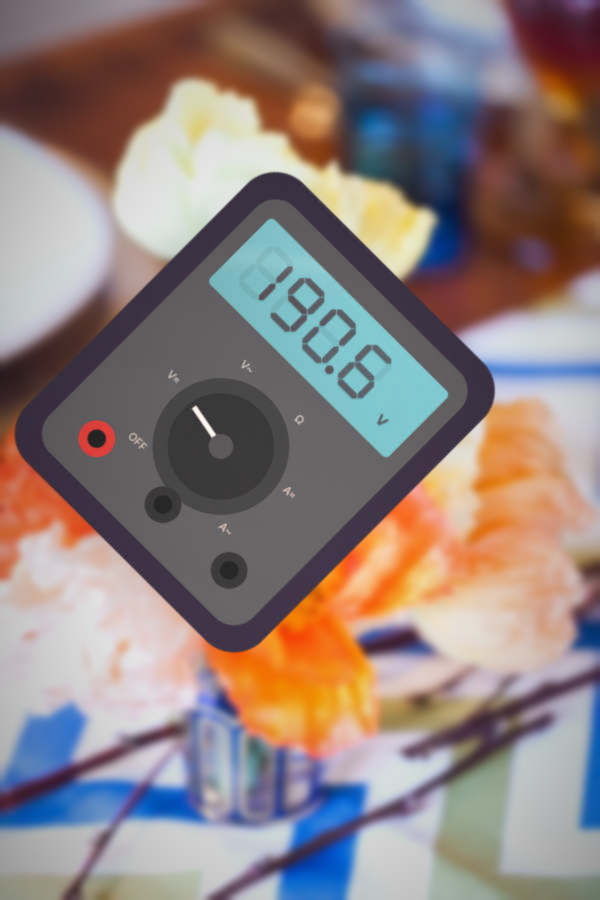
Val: 190.6 V
